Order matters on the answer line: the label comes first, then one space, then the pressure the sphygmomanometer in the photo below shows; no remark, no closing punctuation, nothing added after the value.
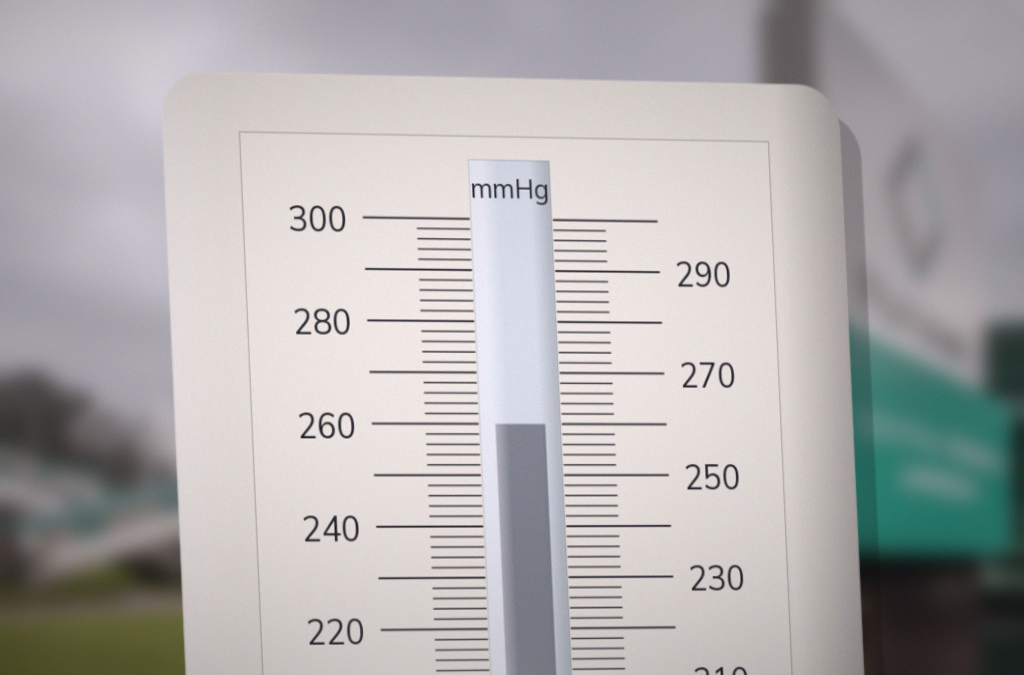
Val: 260 mmHg
